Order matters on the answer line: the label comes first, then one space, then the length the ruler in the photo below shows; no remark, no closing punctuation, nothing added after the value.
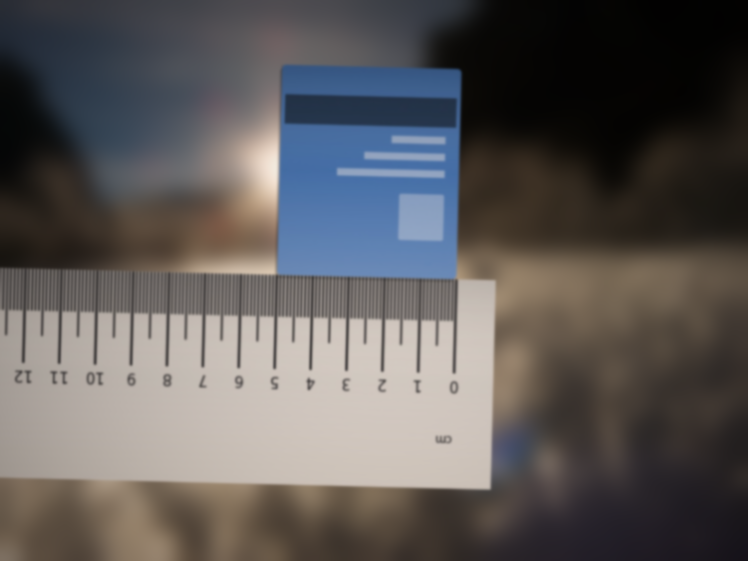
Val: 5 cm
